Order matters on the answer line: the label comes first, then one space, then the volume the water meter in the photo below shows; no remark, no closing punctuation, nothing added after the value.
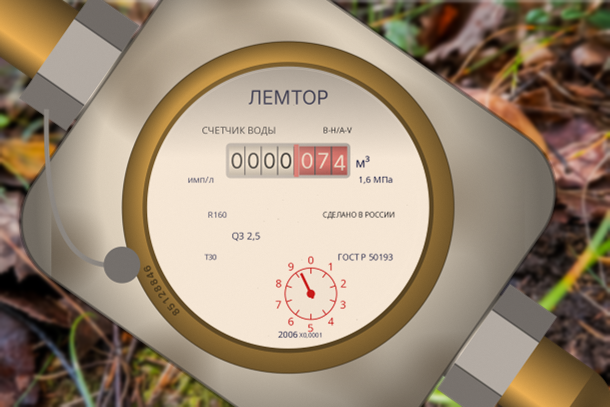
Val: 0.0739 m³
